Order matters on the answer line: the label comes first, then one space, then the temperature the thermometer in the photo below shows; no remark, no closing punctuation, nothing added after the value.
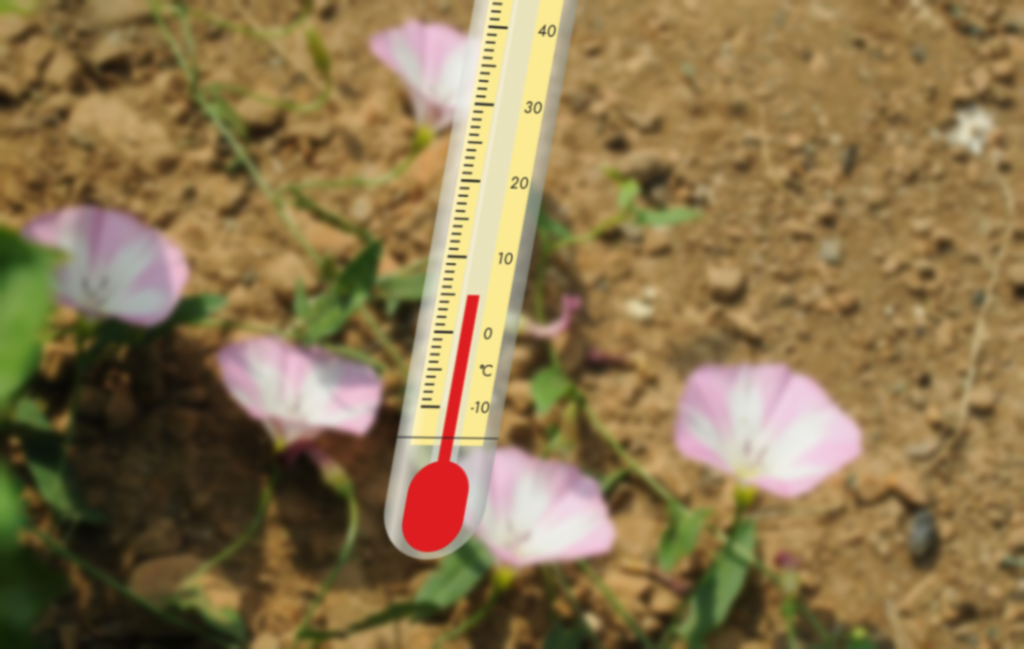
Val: 5 °C
